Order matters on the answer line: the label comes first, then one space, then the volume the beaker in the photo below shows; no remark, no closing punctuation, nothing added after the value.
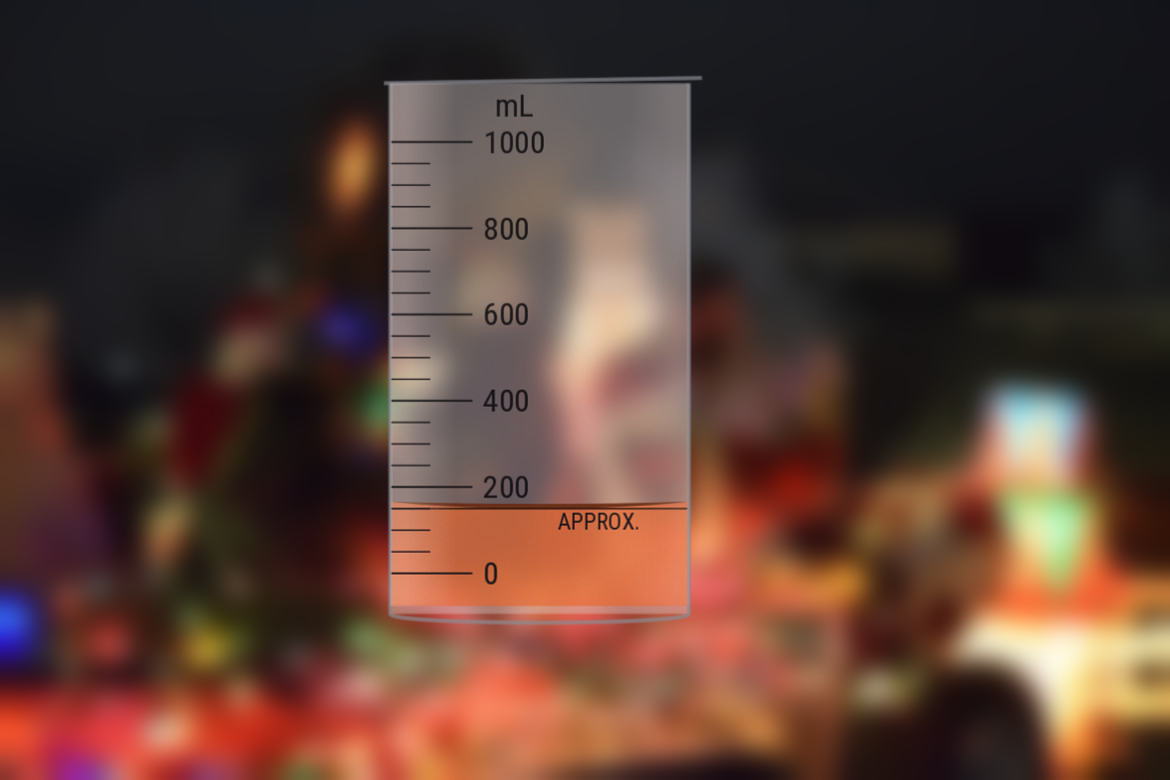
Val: 150 mL
